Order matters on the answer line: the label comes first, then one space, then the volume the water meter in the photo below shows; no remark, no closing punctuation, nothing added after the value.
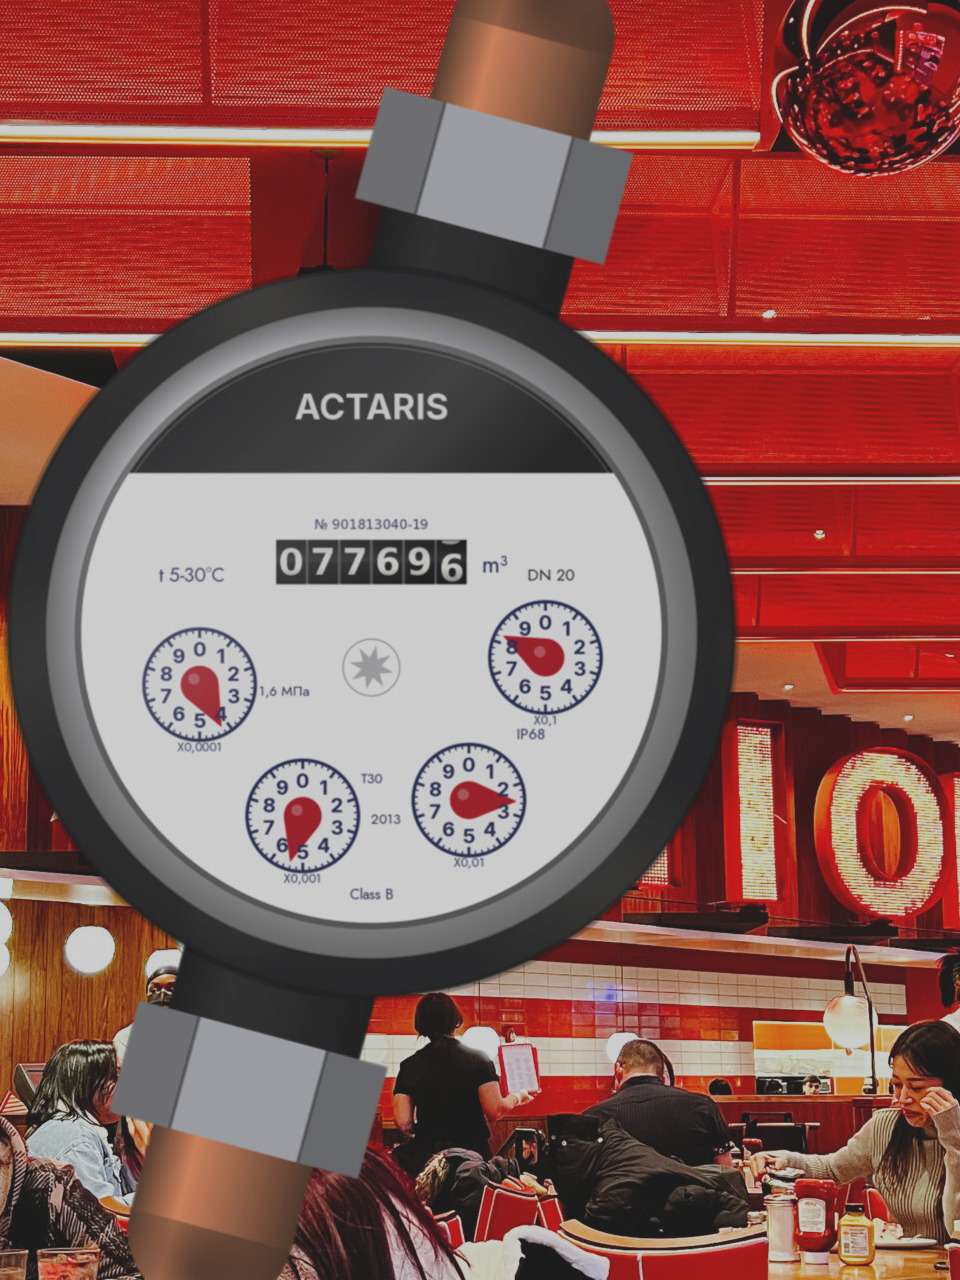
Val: 77695.8254 m³
